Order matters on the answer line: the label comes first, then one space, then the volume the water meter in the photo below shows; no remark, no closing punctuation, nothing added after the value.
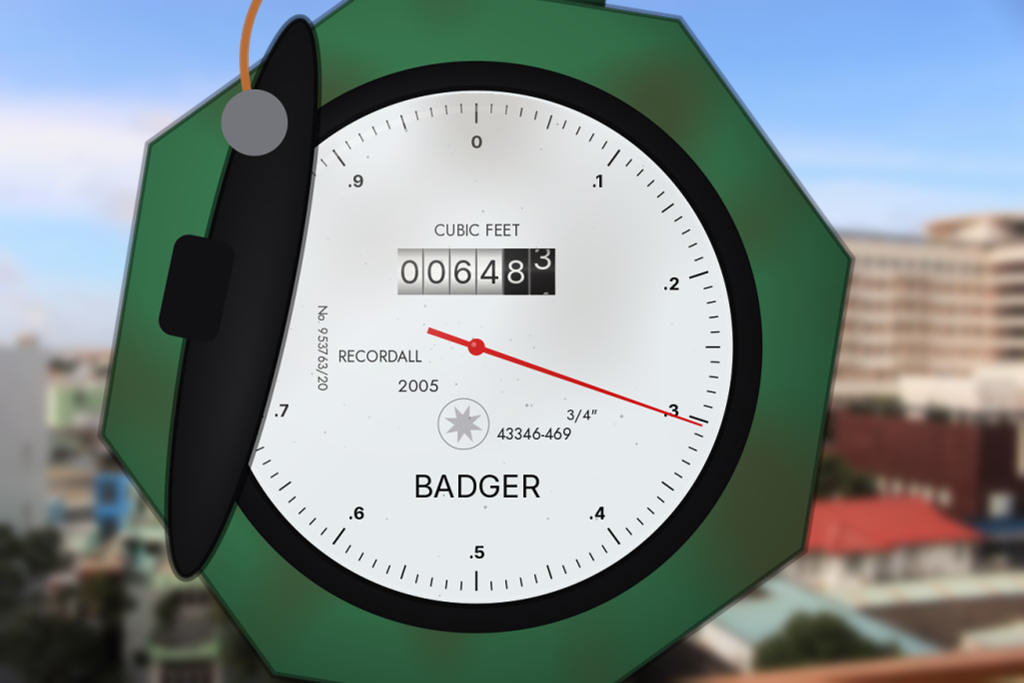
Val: 6483.30 ft³
